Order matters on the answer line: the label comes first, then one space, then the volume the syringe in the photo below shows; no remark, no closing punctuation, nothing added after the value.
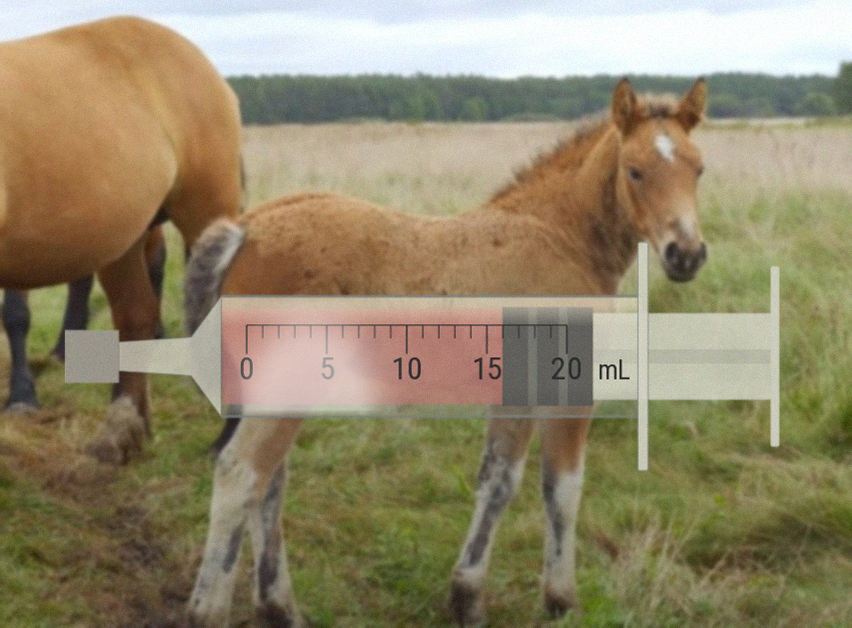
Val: 16 mL
